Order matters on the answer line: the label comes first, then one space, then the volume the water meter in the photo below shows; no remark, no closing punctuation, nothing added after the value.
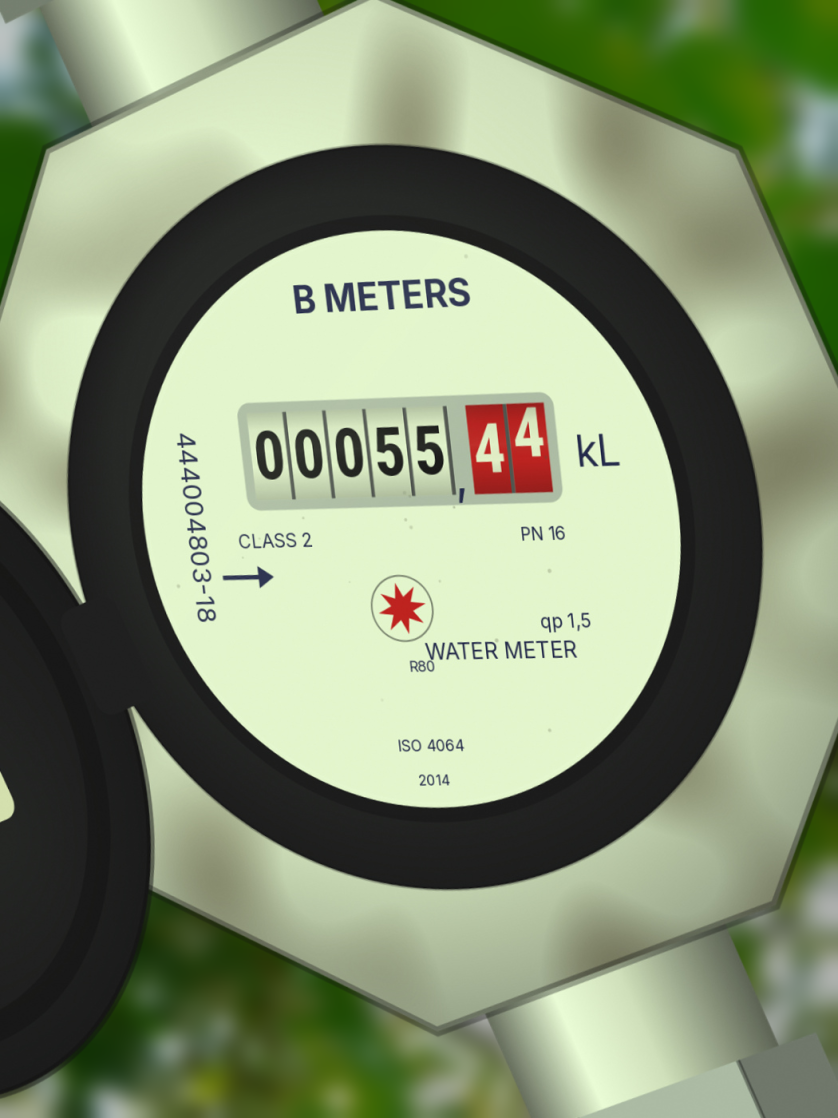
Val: 55.44 kL
